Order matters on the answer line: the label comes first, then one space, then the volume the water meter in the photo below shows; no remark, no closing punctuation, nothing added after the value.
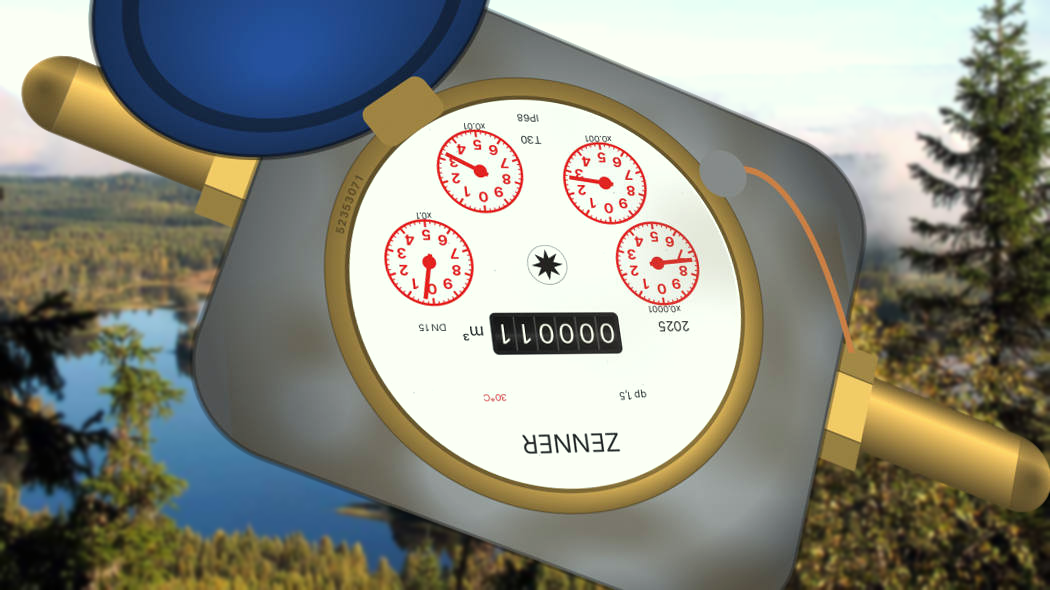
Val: 11.0327 m³
